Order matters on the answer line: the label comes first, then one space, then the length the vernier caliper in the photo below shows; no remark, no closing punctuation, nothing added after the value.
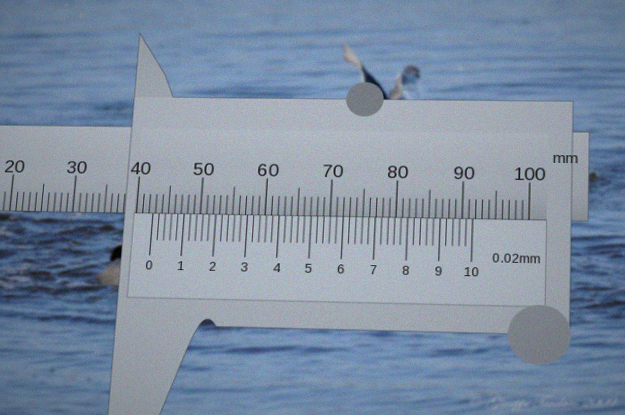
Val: 42.6 mm
